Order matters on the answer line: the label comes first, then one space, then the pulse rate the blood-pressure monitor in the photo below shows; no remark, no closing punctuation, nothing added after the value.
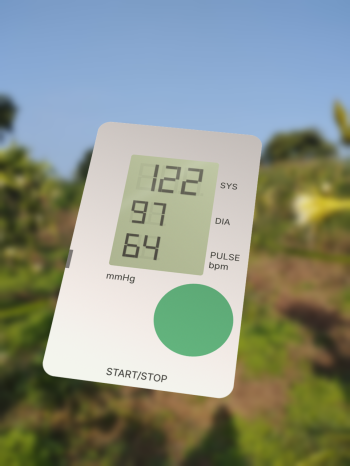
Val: 64 bpm
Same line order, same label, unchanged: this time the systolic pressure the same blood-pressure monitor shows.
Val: 122 mmHg
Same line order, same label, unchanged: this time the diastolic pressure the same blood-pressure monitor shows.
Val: 97 mmHg
